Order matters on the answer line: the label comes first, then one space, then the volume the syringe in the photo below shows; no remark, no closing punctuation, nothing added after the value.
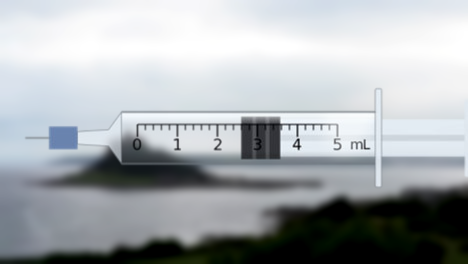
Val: 2.6 mL
